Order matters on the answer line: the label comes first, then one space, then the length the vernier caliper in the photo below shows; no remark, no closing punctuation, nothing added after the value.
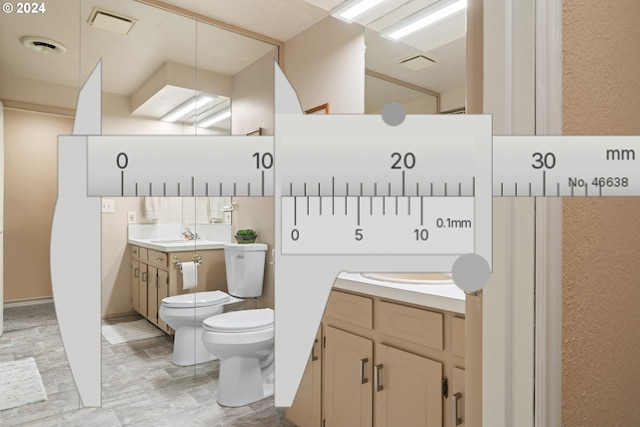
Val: 12.3 mm
